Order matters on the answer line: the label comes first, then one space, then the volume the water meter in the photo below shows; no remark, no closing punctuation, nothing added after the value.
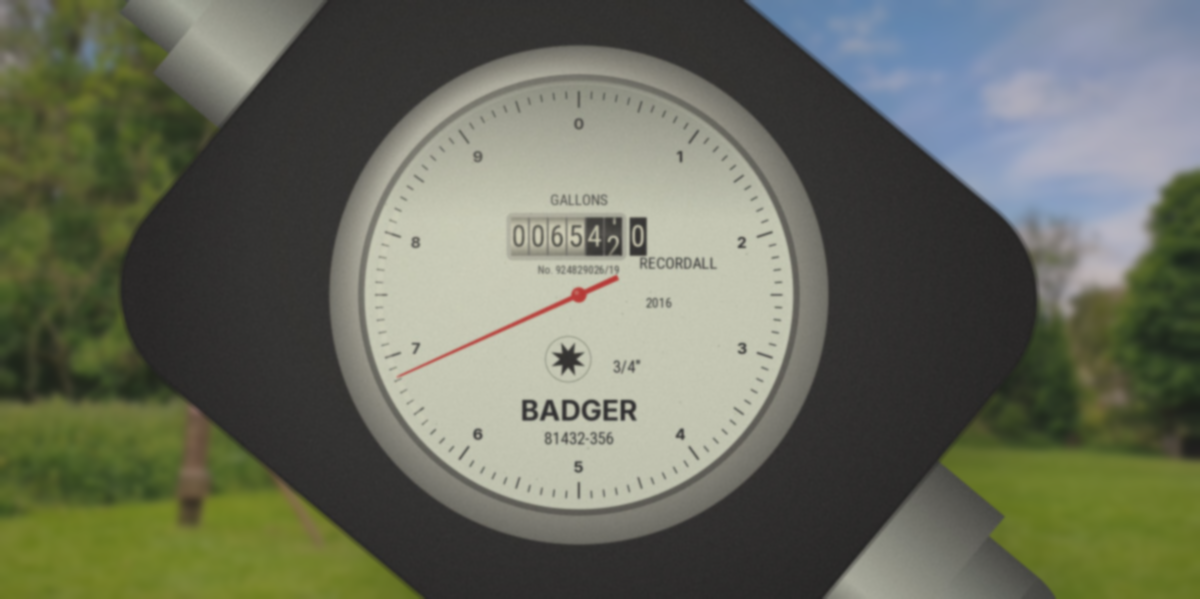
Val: 65416.8 gal
